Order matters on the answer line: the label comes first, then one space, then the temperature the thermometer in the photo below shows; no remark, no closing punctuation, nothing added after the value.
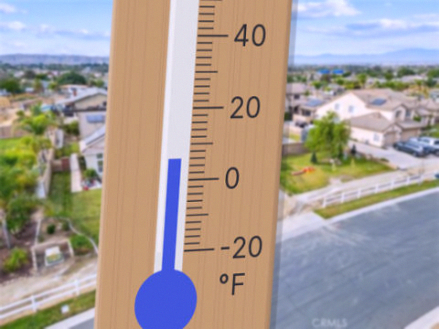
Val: 6 °F
